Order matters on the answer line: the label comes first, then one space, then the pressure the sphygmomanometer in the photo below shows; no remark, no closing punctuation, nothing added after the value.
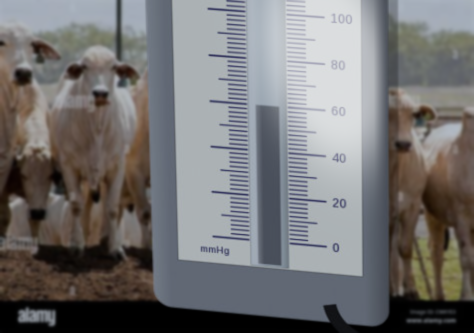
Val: 60 mmHg
